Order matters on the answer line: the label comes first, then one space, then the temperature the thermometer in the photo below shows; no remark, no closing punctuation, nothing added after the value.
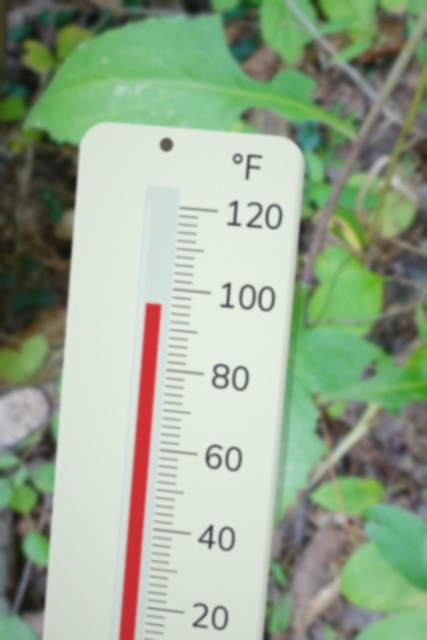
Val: 96 °F
